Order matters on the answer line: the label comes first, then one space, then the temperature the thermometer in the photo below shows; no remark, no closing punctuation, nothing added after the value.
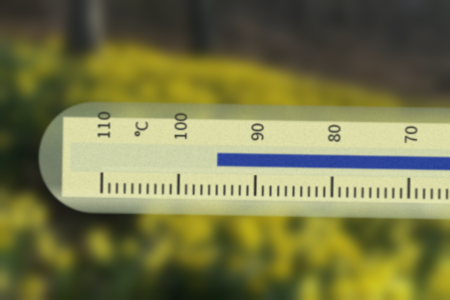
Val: 95 °C
